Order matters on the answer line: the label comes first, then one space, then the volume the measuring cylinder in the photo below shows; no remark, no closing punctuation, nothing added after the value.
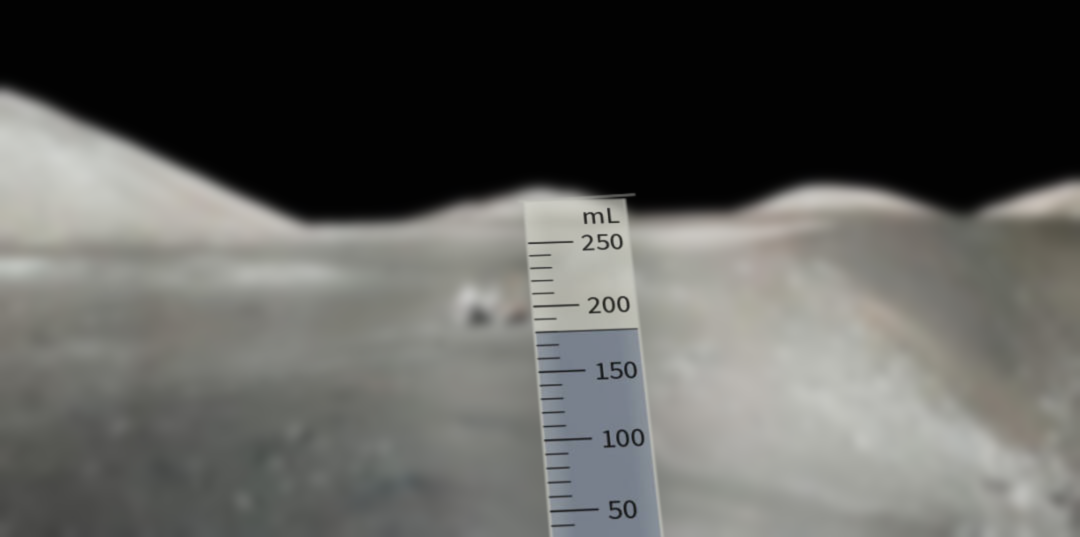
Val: 180 mL
